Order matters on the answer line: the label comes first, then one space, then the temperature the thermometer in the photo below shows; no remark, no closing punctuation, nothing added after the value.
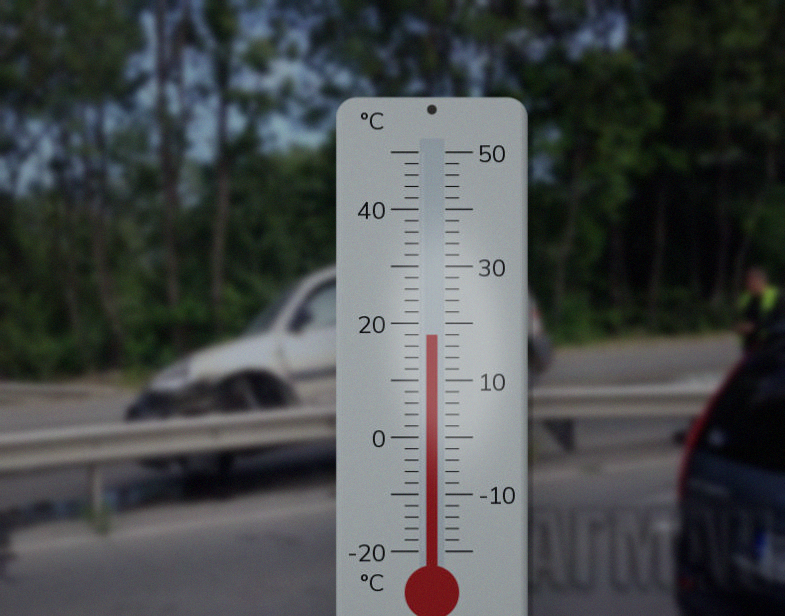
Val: 18 °C
